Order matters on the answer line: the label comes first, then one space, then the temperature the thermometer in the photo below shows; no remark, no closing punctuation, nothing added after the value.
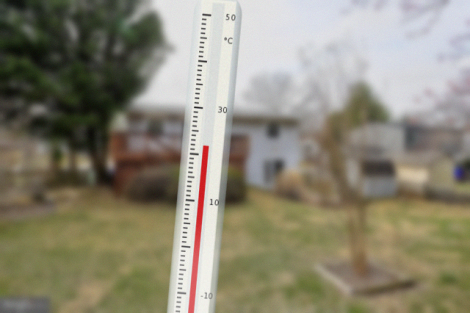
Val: 22 °C
